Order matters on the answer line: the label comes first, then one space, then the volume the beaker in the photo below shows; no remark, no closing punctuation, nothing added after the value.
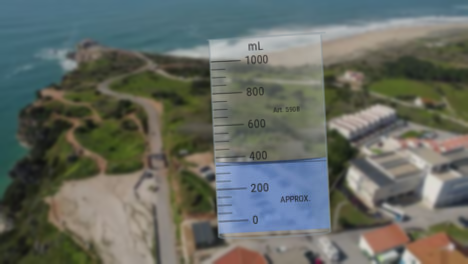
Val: 350 mL
